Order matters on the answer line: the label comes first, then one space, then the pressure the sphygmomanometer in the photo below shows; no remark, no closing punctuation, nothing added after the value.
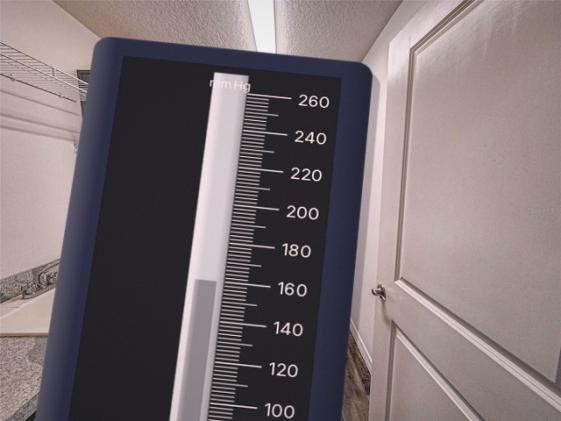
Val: 160 mmHg
